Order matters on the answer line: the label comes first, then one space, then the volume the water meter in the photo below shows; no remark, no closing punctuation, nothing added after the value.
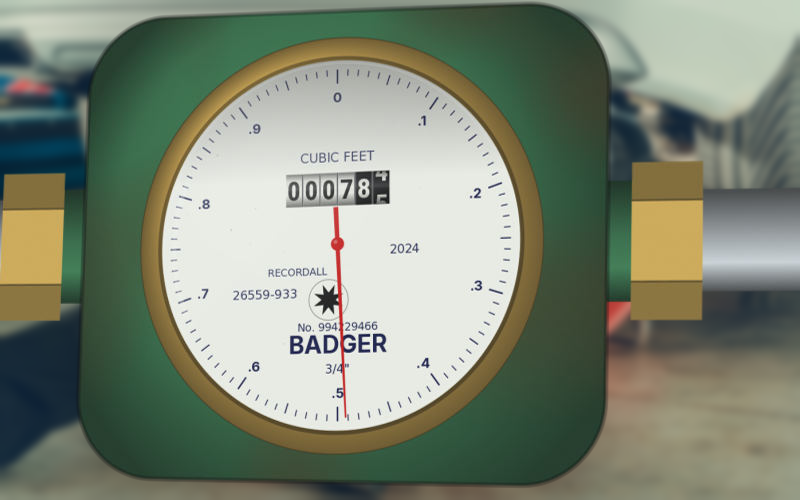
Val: 784.49 ft³
